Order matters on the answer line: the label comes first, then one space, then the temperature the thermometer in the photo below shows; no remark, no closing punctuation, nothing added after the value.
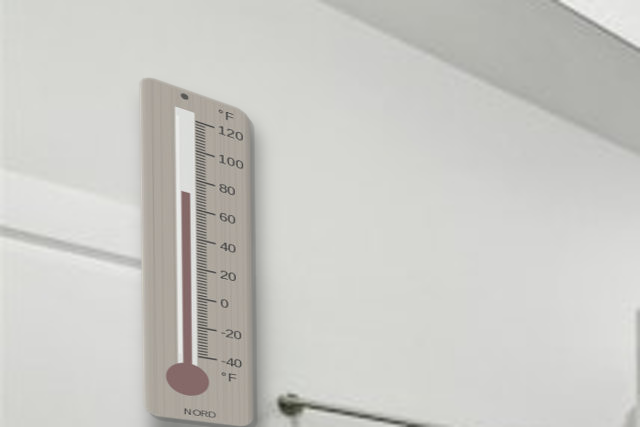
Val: 70 °F
